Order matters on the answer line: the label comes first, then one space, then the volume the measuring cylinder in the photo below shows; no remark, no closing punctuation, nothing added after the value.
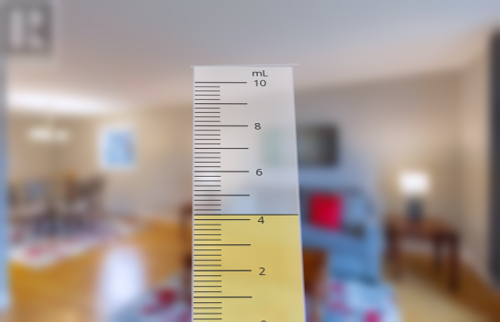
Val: 4.2 mL
